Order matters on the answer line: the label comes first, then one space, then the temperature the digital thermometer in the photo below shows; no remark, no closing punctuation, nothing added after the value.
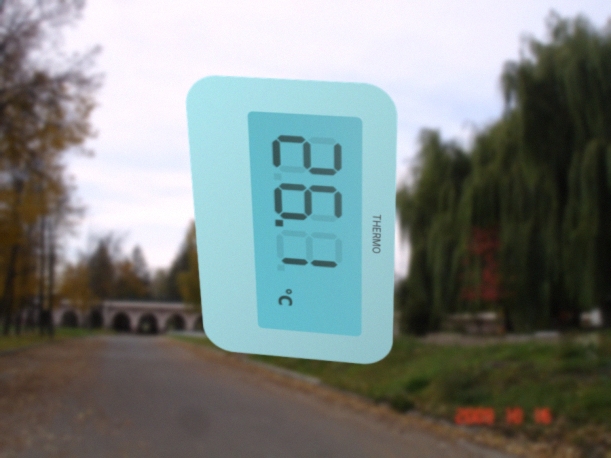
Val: 26.1 °C
